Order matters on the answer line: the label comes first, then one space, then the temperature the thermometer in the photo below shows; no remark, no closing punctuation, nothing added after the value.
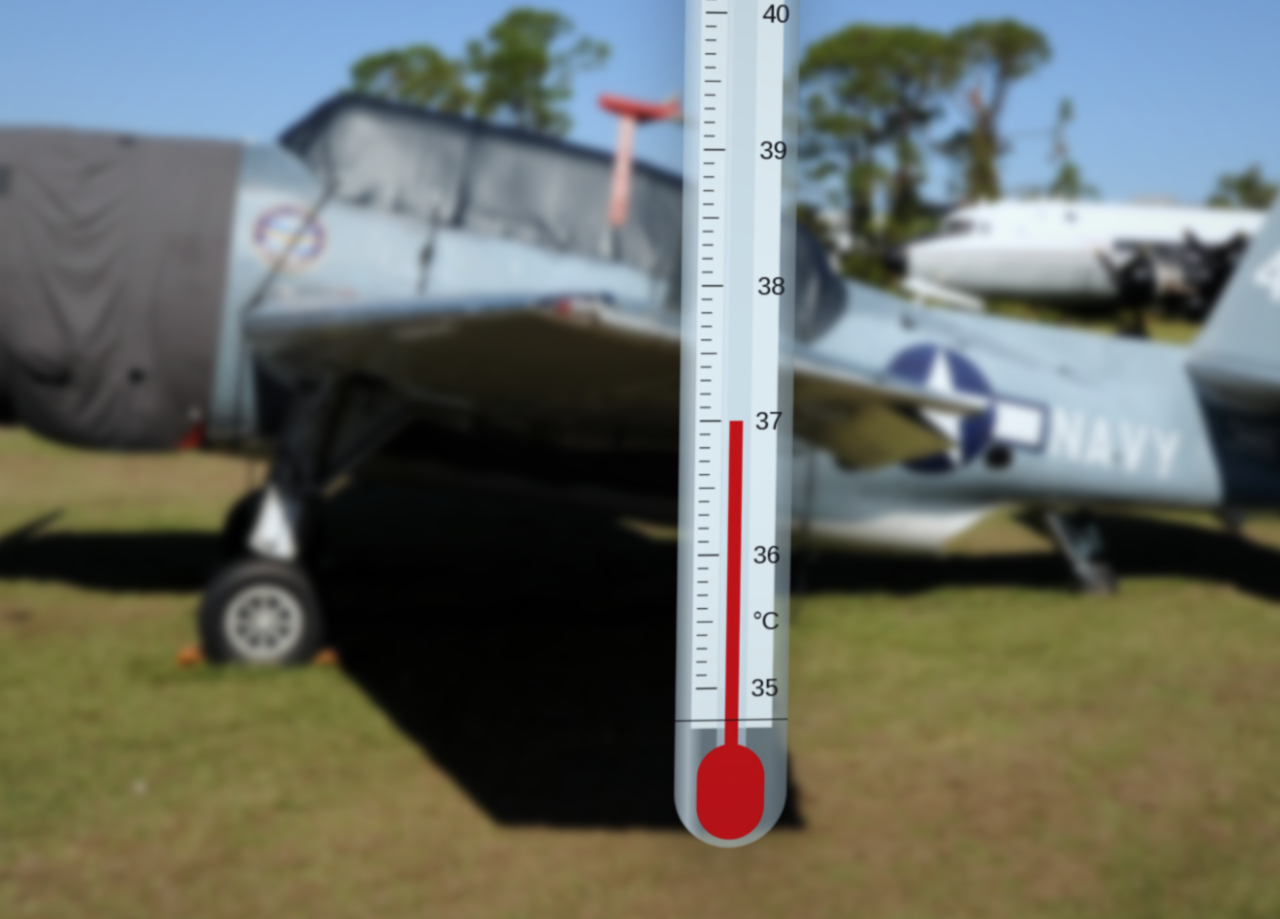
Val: 37 °C
